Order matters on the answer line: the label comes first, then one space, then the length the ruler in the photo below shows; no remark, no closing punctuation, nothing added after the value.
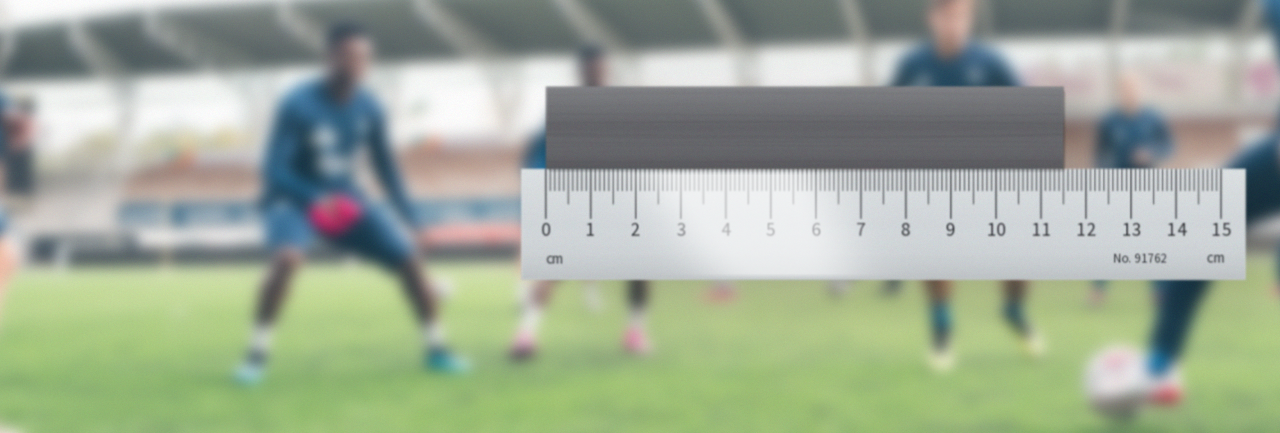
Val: 11.5 cm
